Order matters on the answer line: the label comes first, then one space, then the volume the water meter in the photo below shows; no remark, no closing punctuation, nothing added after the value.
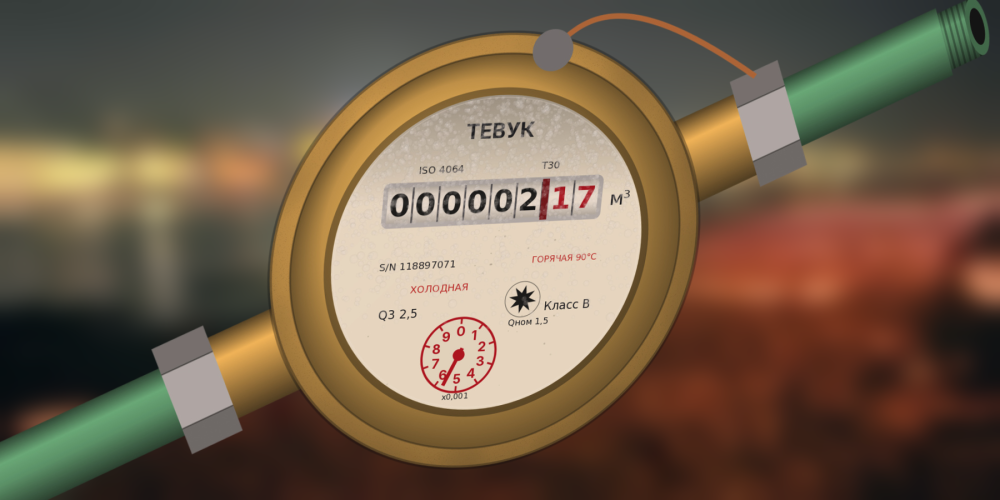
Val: 2.175 m³
